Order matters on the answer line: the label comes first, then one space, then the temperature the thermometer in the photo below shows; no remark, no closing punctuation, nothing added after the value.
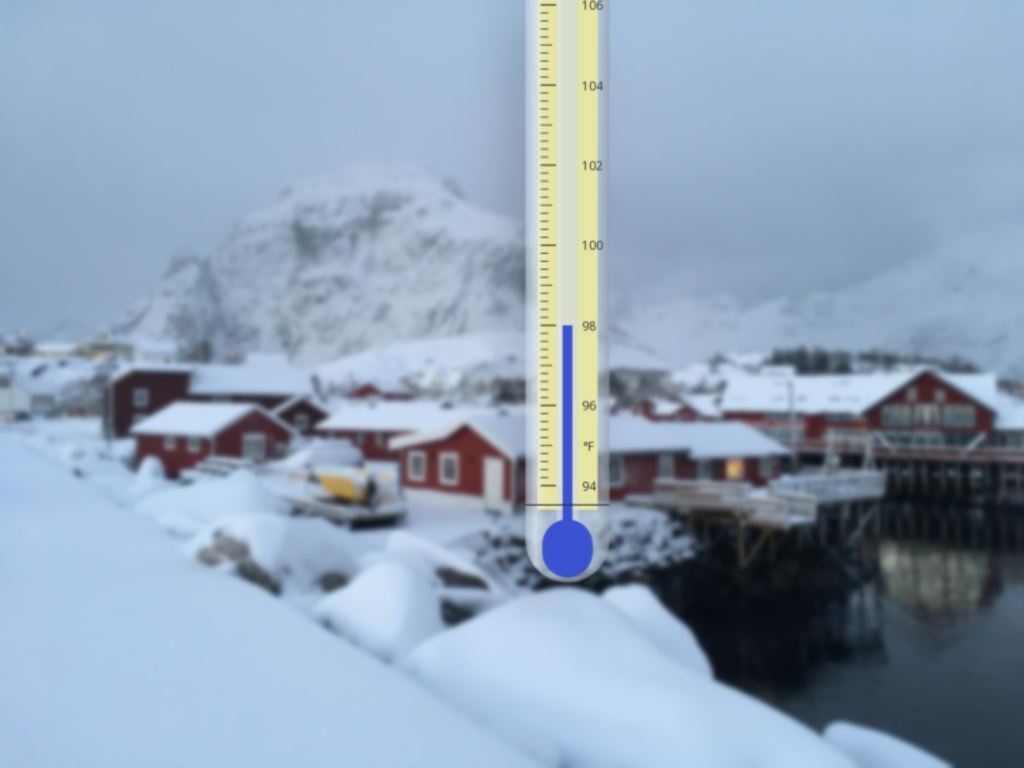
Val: 98 °F
